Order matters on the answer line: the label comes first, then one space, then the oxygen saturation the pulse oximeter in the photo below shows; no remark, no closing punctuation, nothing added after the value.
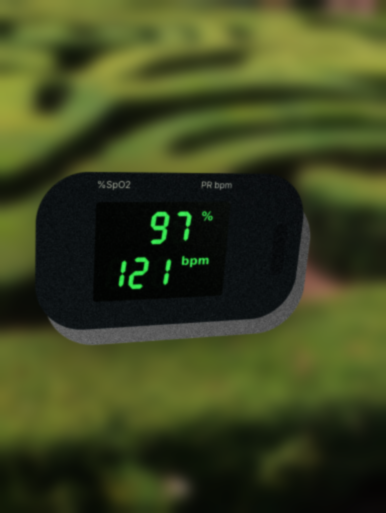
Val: 97 %
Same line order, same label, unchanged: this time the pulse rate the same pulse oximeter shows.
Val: 121 bpm
